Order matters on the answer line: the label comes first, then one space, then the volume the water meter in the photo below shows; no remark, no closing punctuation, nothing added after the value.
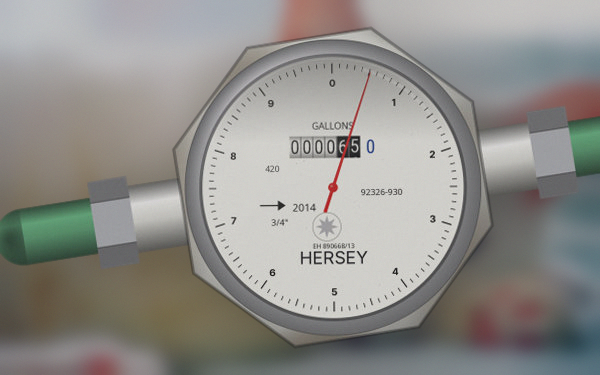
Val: 650.5 gal
